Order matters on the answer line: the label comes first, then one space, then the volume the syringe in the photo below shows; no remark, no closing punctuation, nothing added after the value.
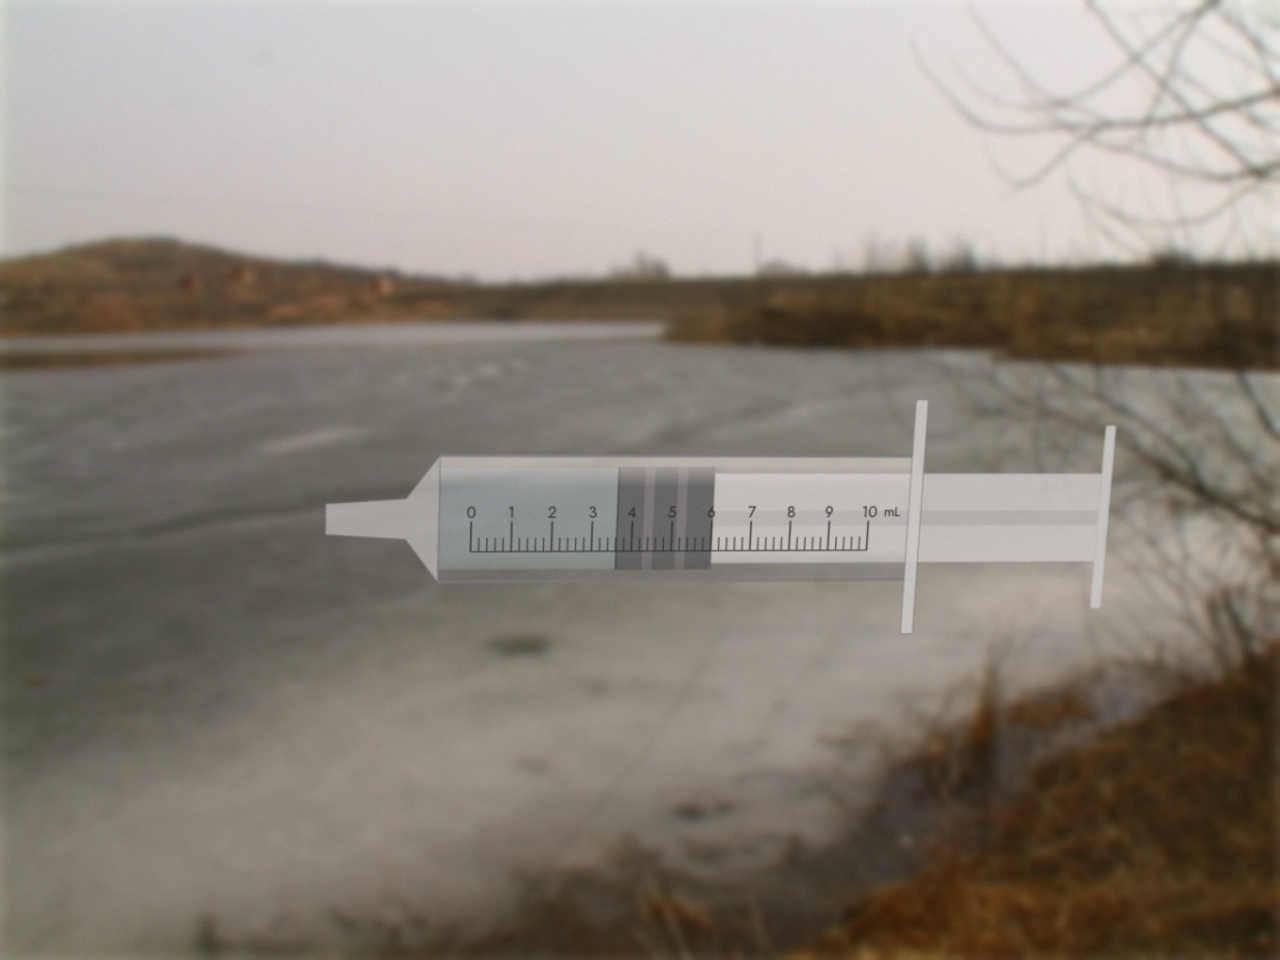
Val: 3.6 mL
